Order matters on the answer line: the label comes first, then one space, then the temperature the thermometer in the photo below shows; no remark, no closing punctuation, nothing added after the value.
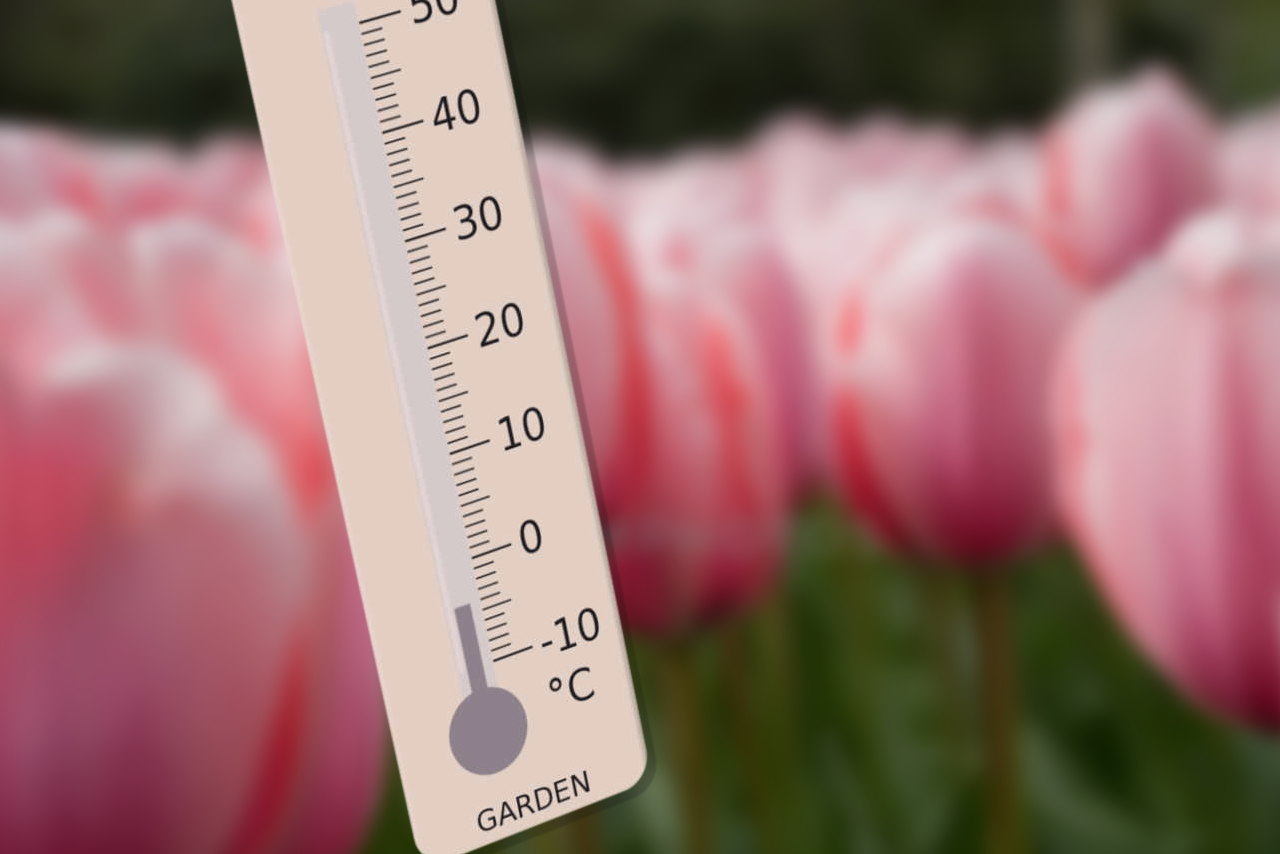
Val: -4 °C
